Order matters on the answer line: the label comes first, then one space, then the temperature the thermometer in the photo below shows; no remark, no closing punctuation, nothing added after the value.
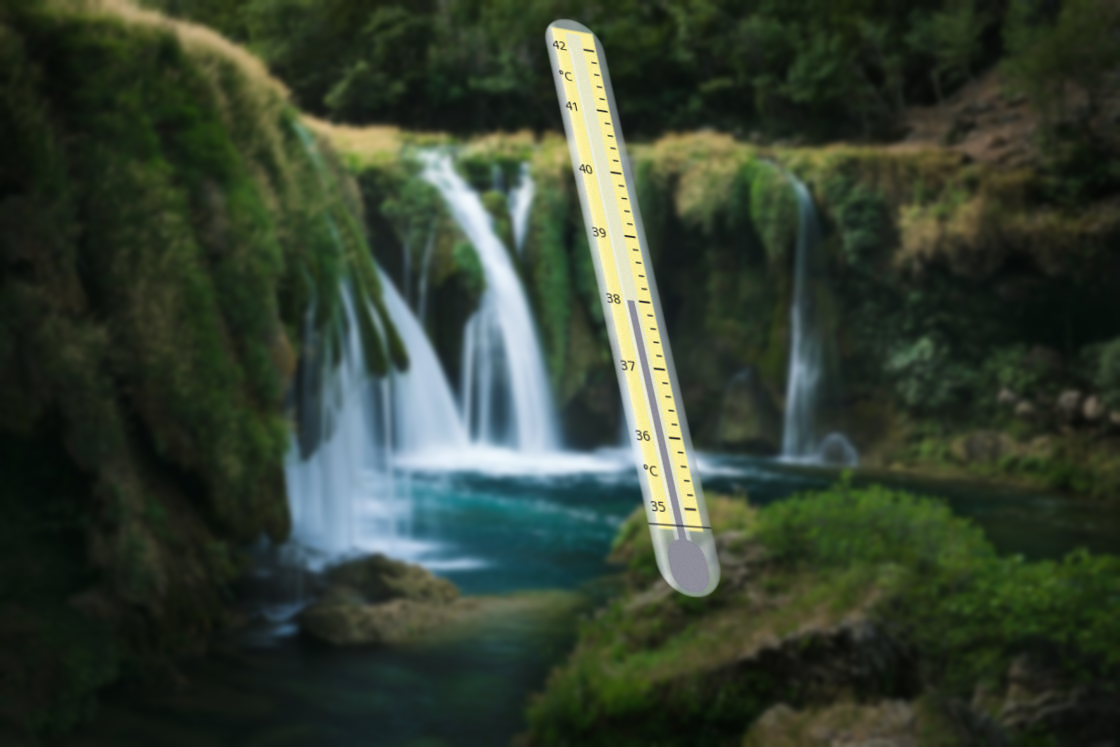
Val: 38 °C
